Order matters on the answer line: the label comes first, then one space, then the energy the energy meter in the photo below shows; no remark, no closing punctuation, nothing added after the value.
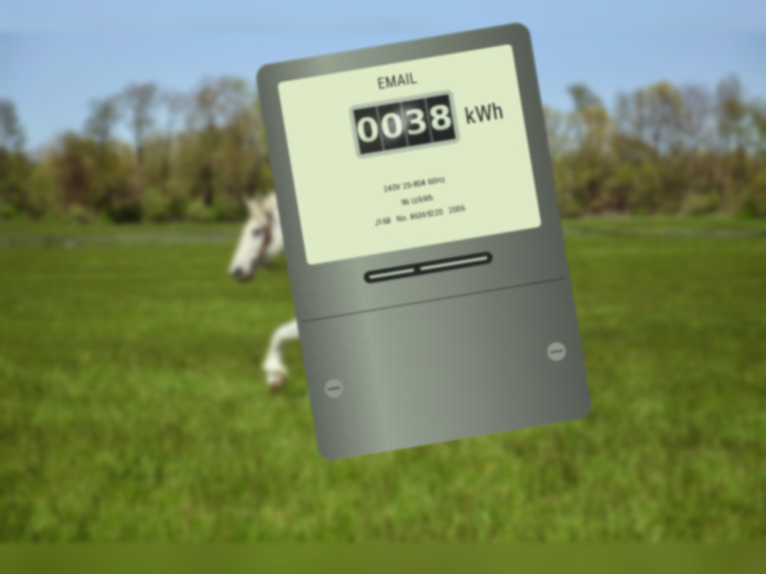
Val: 38 kWh
